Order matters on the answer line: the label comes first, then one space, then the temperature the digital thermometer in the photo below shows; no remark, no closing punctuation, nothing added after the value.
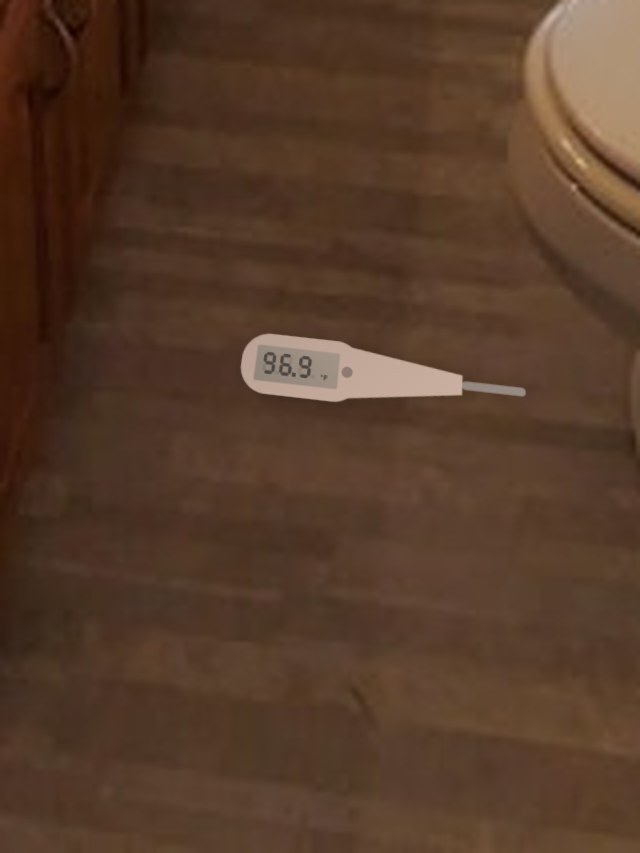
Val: 96.9 °F
